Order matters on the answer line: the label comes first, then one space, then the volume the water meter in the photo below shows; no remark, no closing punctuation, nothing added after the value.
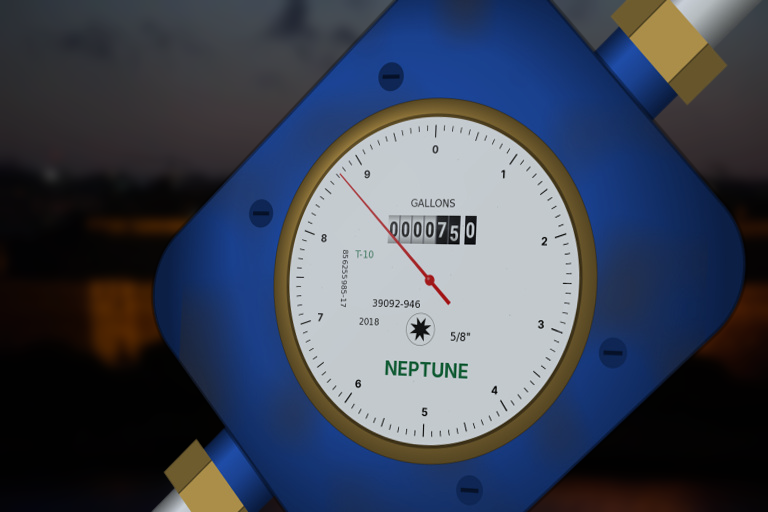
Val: 748.7 gal
